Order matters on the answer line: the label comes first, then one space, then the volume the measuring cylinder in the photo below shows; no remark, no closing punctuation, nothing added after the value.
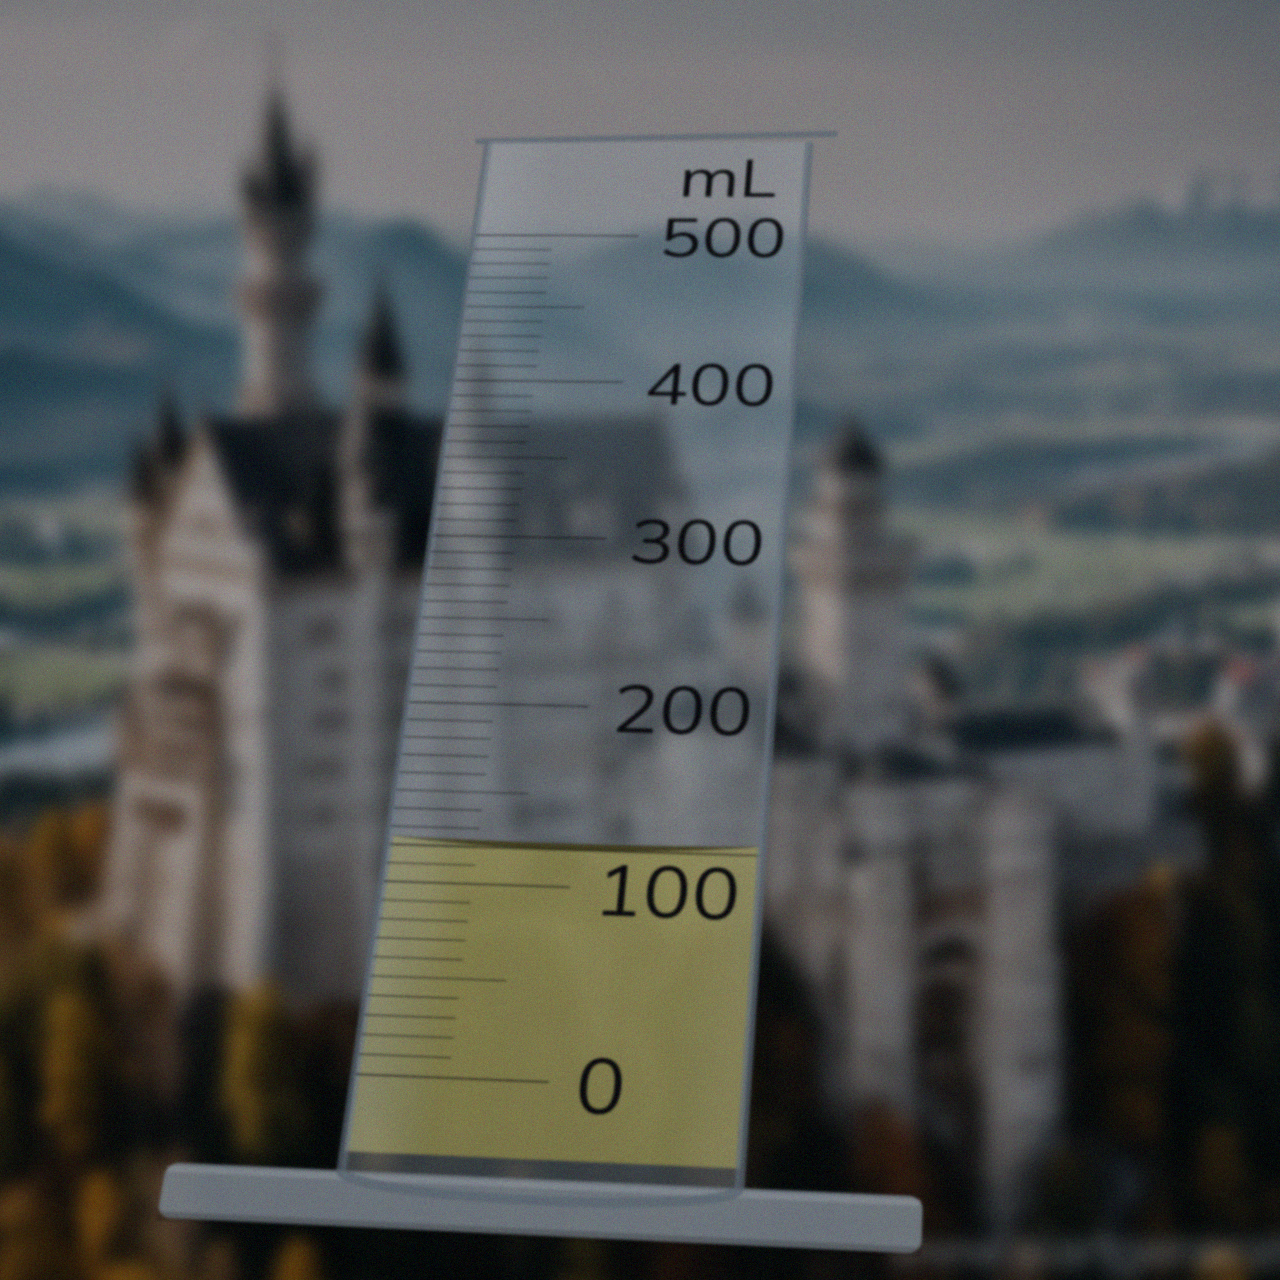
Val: 120 mL
